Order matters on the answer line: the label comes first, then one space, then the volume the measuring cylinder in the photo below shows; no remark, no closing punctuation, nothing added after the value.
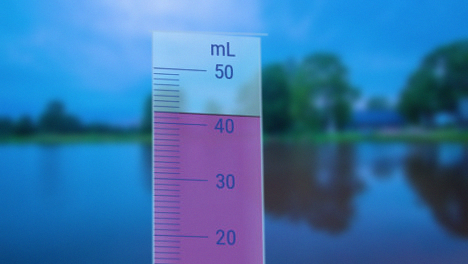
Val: 42 mL
